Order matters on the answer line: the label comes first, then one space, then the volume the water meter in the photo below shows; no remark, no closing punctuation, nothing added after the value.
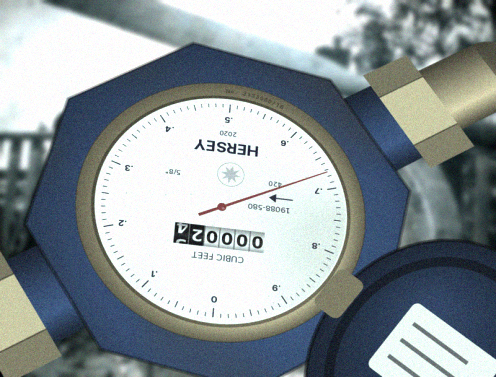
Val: 23.67 ft³
